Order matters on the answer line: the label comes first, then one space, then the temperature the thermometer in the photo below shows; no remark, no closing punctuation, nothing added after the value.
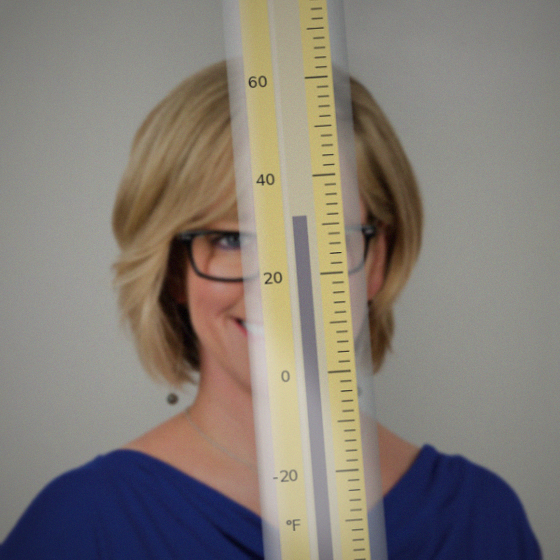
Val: 32 °F
